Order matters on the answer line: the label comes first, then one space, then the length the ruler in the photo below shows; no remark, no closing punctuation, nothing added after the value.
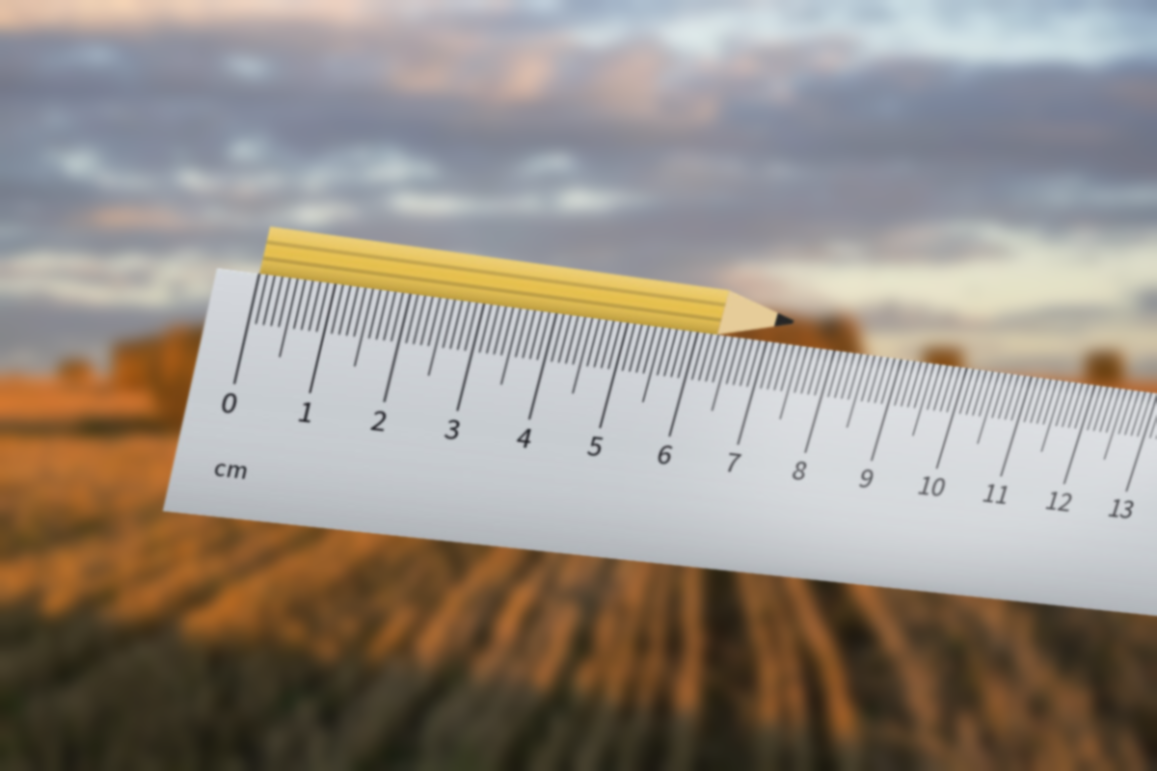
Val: 7.3 cm
